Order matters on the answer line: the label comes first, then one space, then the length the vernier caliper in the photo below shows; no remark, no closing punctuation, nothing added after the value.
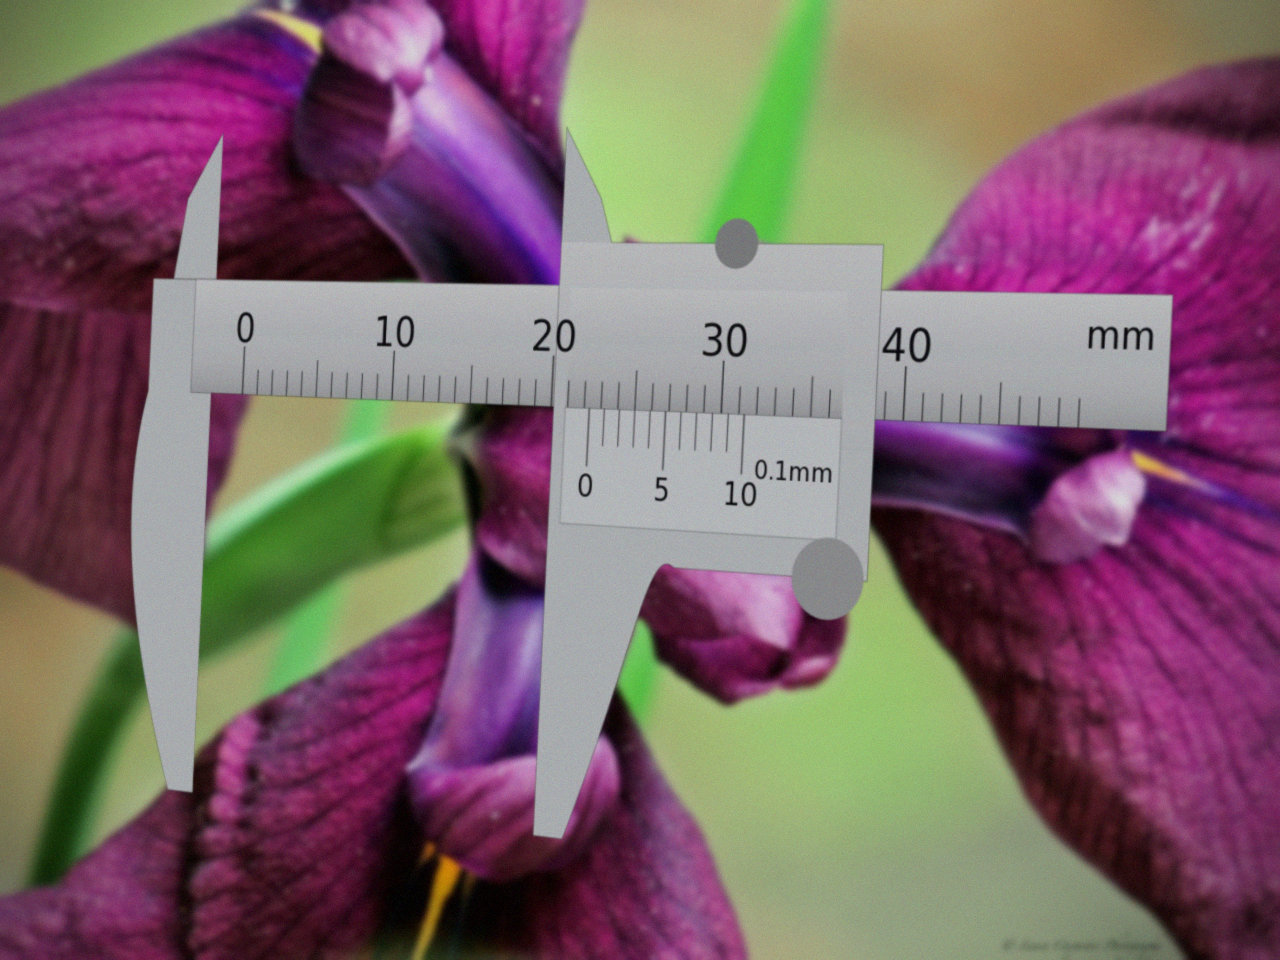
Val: 22.3 mm
